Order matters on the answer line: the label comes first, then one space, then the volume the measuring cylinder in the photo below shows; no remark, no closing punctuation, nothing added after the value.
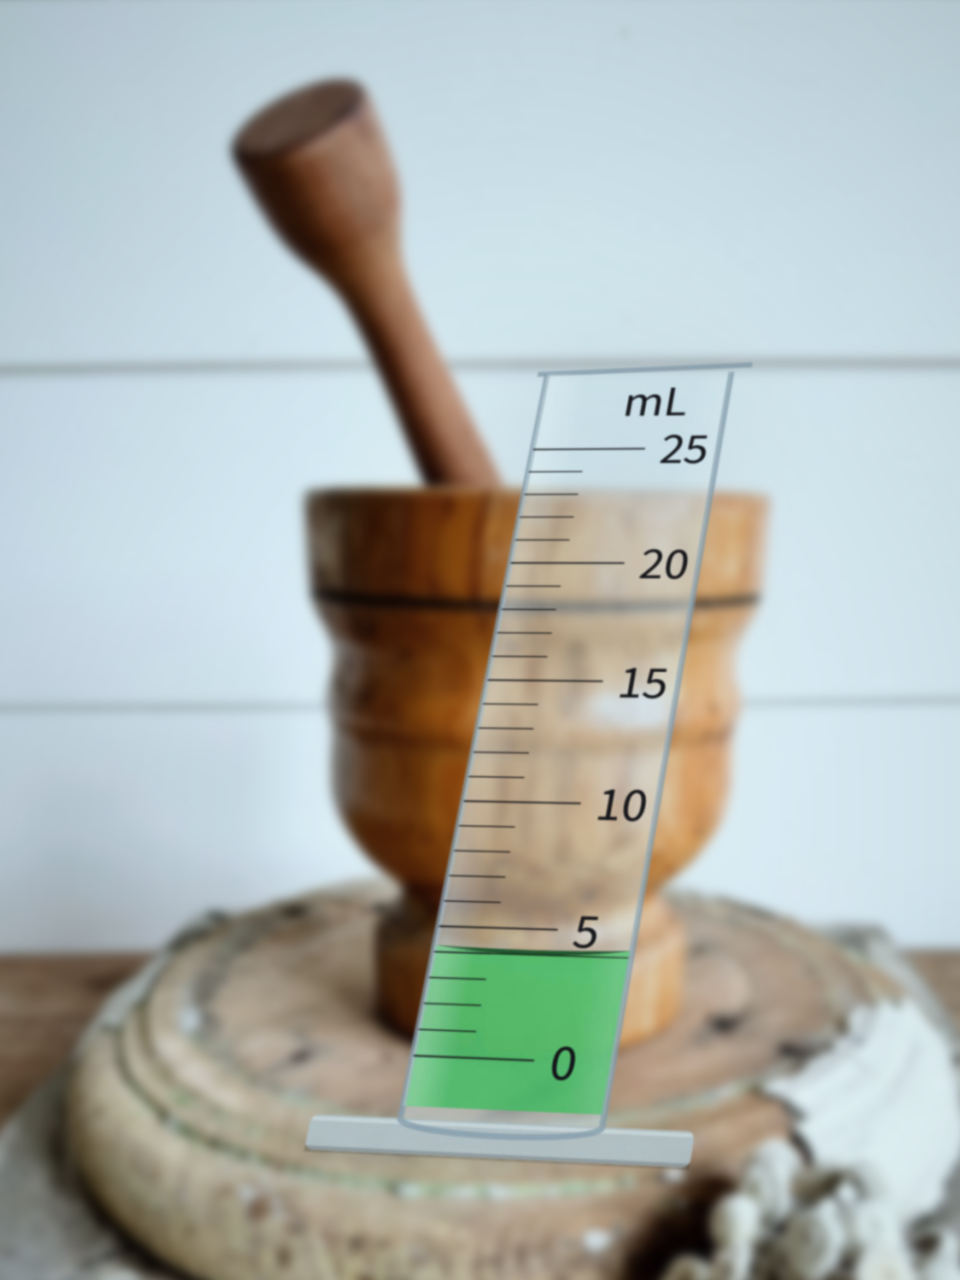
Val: 4 mL
